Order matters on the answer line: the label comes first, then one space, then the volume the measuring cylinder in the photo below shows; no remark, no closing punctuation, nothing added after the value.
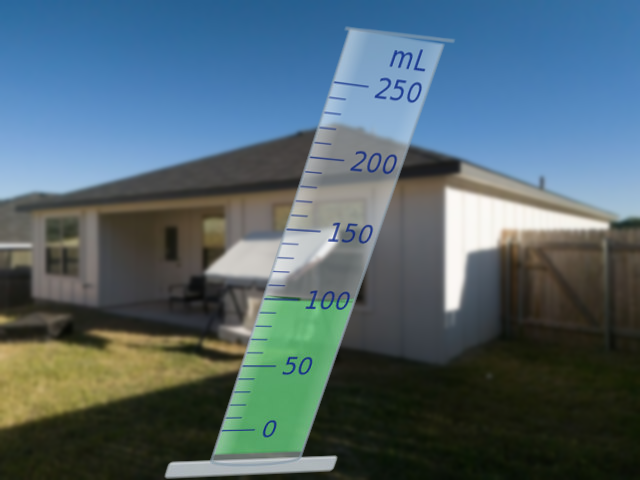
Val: 100 mL
